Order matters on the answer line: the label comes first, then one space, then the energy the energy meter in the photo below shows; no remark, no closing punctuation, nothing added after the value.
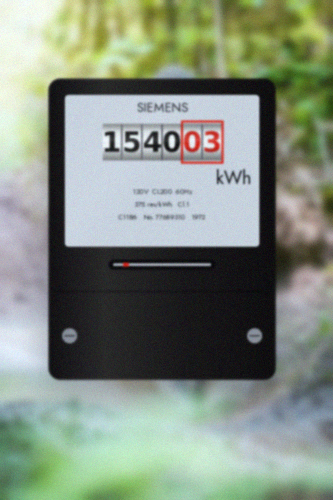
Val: 1540.03 kWh
